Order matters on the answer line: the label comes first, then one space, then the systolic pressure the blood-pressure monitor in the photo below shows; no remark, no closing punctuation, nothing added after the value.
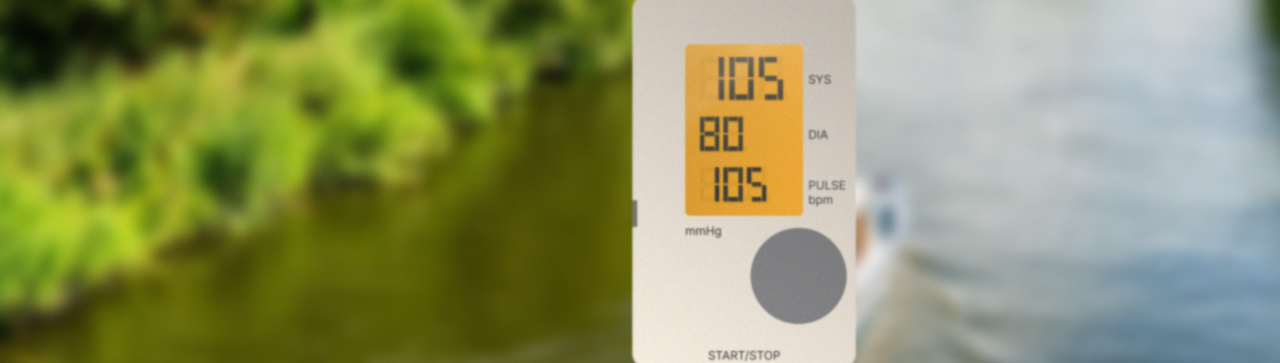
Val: 105 mmHg
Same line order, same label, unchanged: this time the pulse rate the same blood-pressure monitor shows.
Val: 105 bpm
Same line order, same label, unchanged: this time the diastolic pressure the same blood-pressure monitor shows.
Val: 80 mmHg
